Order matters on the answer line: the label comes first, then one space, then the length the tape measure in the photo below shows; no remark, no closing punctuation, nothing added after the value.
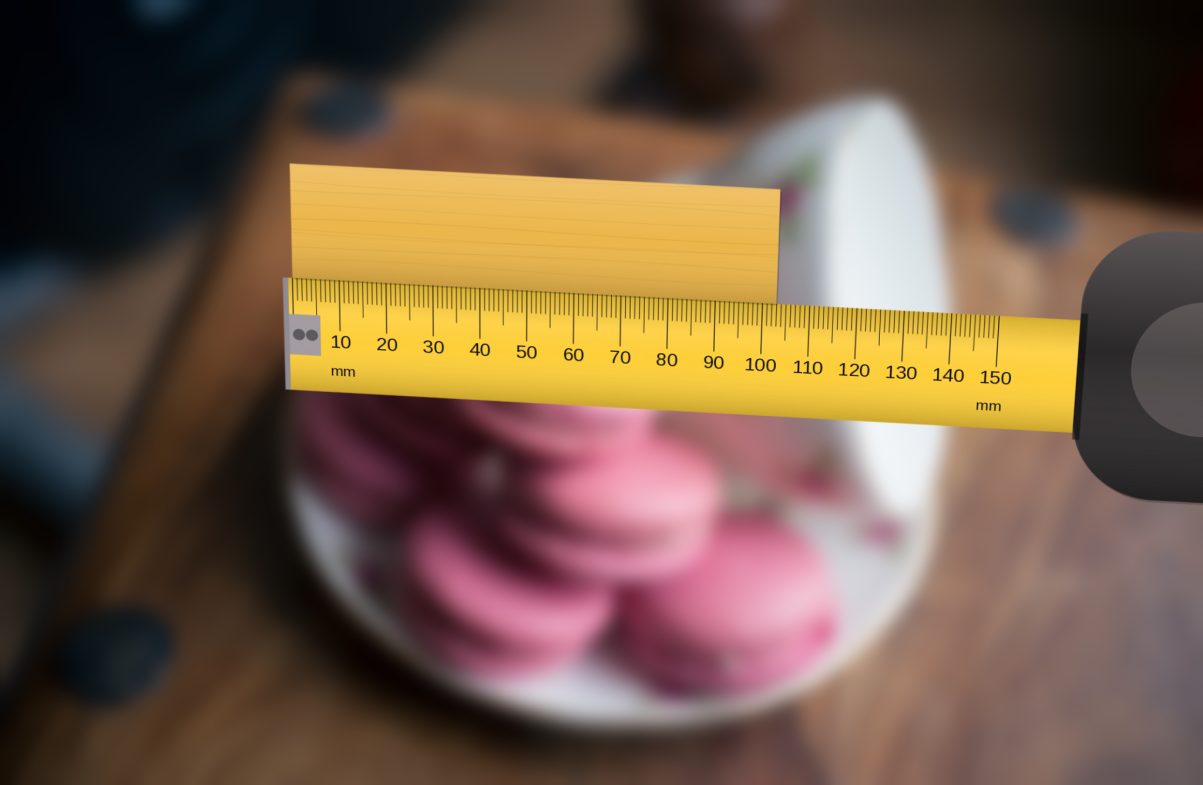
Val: 103 mm
